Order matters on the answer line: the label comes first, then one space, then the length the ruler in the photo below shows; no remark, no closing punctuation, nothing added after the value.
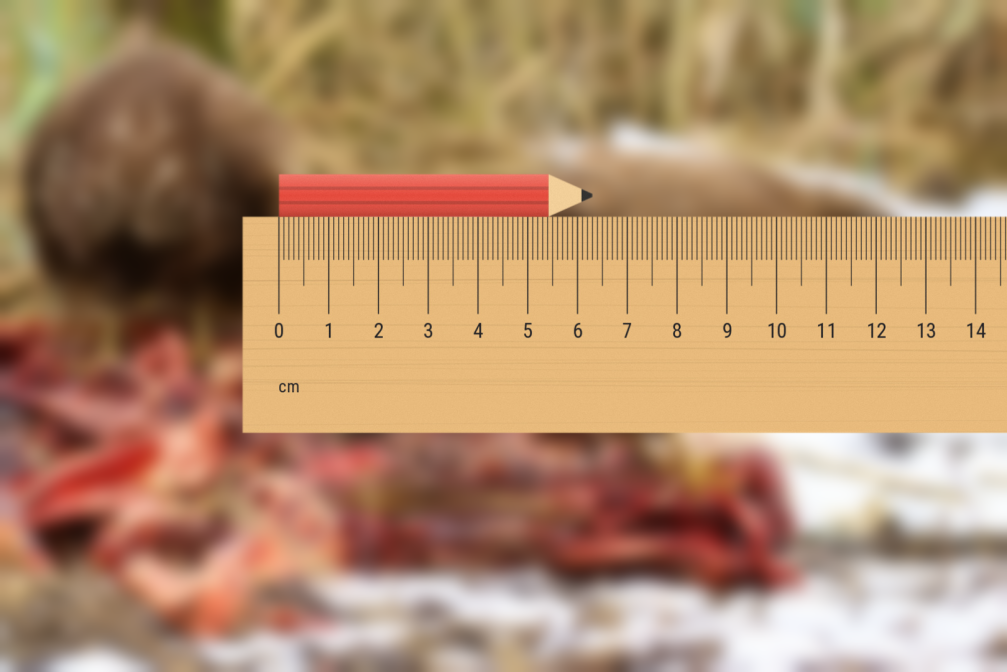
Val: 6.3 cm
